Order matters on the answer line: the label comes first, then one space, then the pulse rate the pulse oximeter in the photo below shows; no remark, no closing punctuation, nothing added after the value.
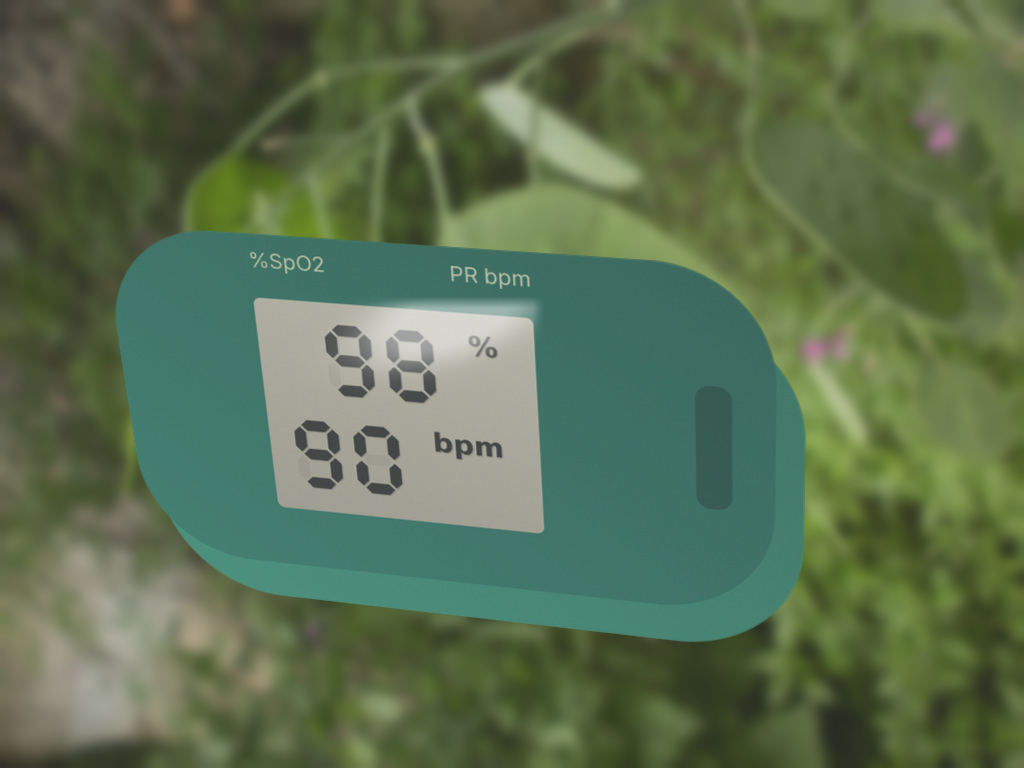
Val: 90 bpm
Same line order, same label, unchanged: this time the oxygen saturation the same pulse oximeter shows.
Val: 98 %
